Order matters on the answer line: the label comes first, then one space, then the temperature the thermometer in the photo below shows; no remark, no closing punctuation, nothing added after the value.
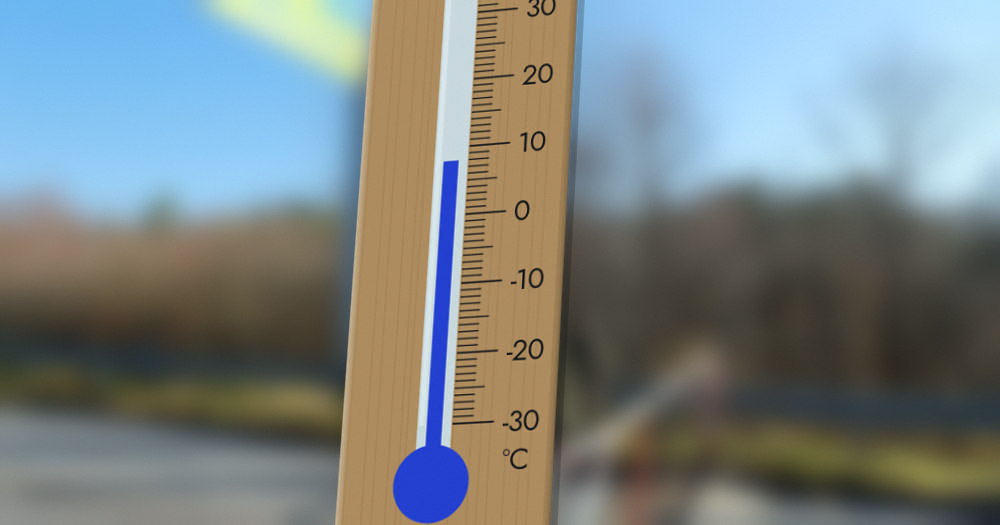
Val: 8 °C
